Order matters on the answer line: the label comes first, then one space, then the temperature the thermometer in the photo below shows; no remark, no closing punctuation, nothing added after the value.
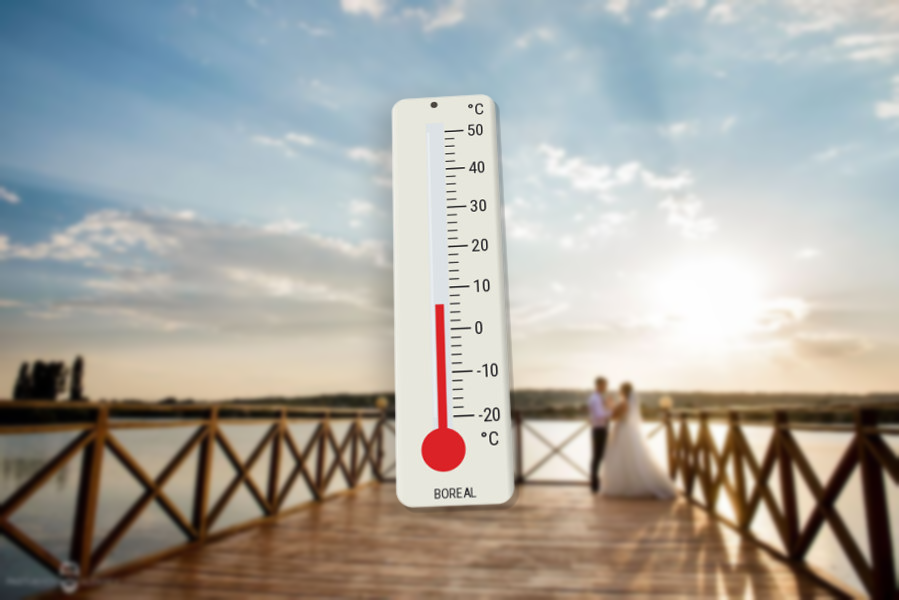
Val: 6 °C
